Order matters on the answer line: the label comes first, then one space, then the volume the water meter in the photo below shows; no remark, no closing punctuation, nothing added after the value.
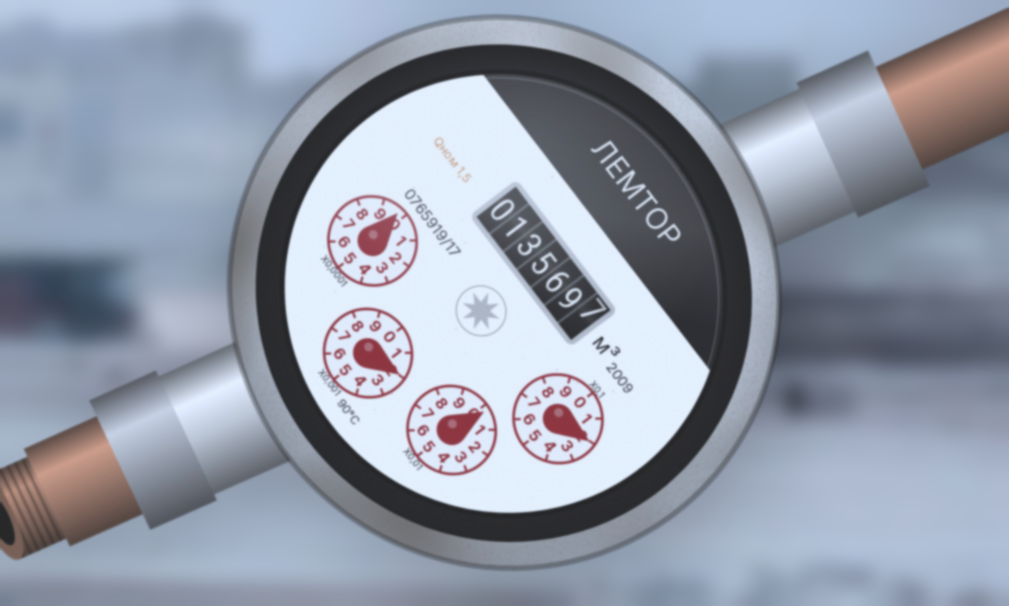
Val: 135697.2019 m³
